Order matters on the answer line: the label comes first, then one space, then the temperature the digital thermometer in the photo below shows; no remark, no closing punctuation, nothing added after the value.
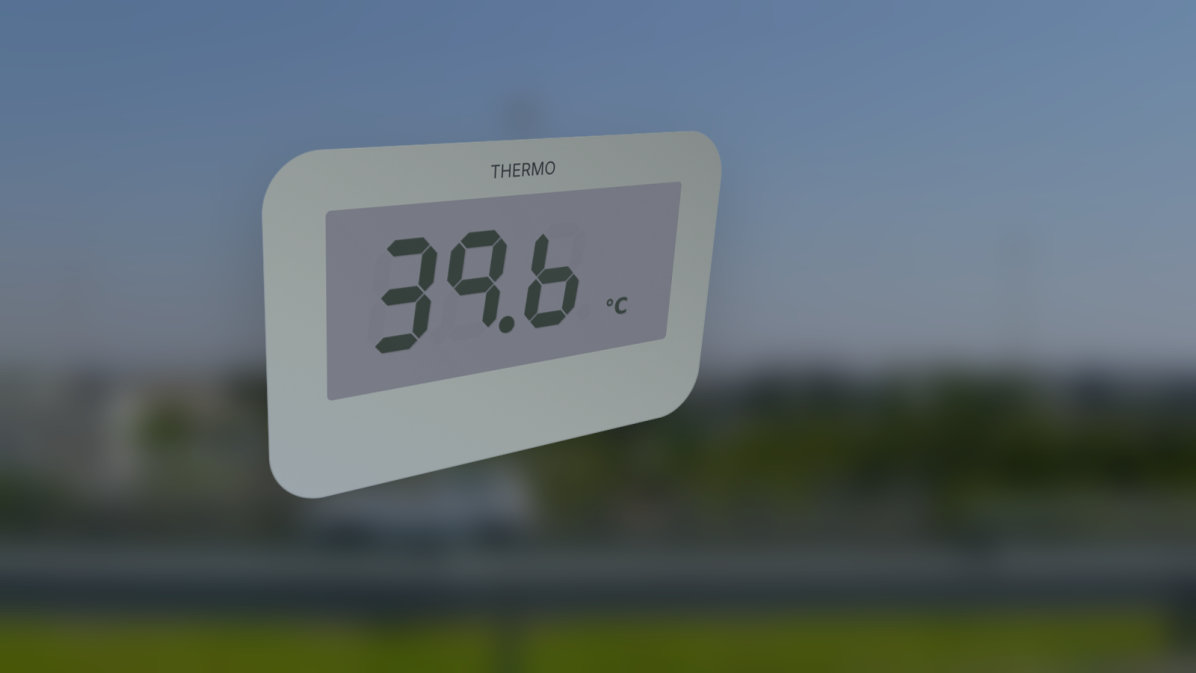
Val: 39.6 °C
